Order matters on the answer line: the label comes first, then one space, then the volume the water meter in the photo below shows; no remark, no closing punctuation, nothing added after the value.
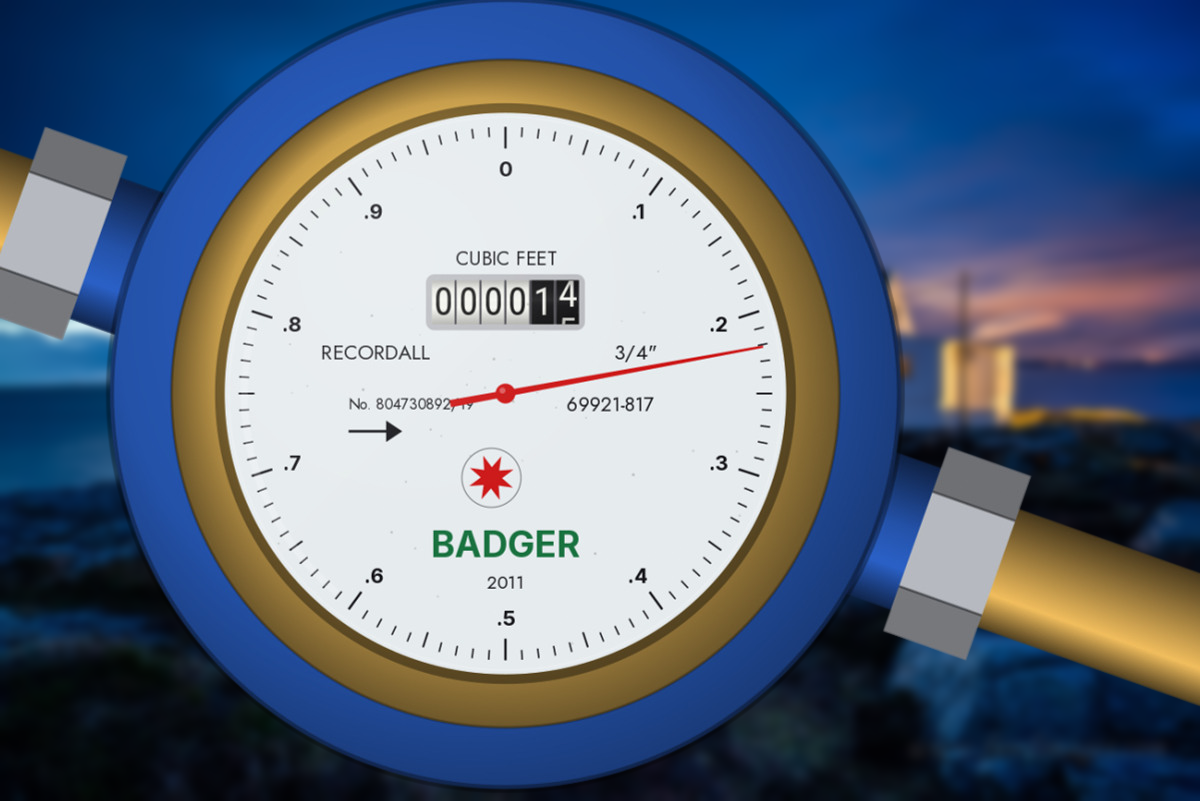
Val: 14.22 ft³
